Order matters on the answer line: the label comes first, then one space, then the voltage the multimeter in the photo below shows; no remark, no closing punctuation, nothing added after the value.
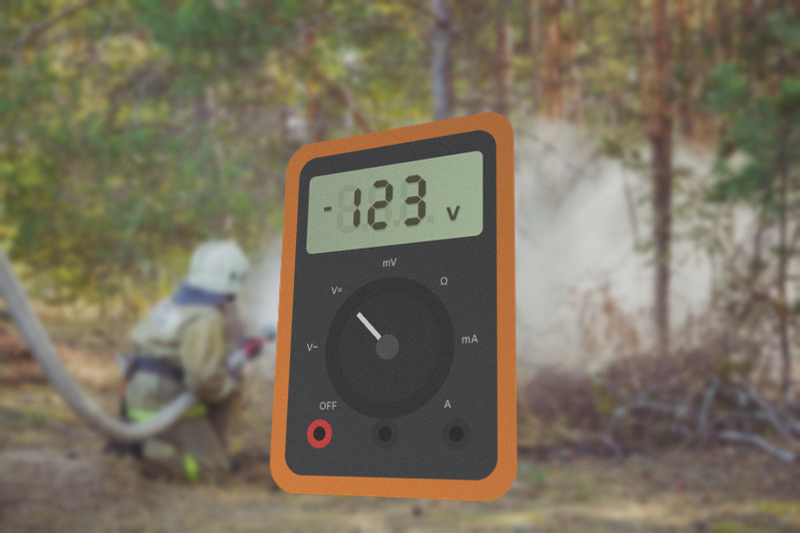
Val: -123 V
